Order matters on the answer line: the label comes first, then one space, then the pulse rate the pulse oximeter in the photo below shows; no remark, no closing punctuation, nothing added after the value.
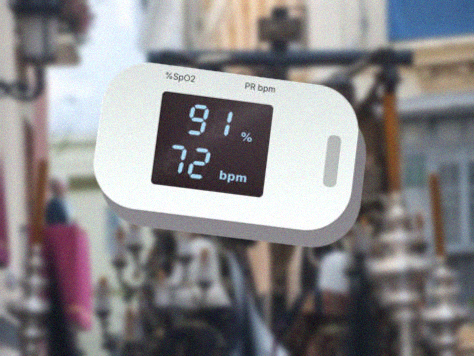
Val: 72 bpm
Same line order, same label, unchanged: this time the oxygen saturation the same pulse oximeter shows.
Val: 91 %
